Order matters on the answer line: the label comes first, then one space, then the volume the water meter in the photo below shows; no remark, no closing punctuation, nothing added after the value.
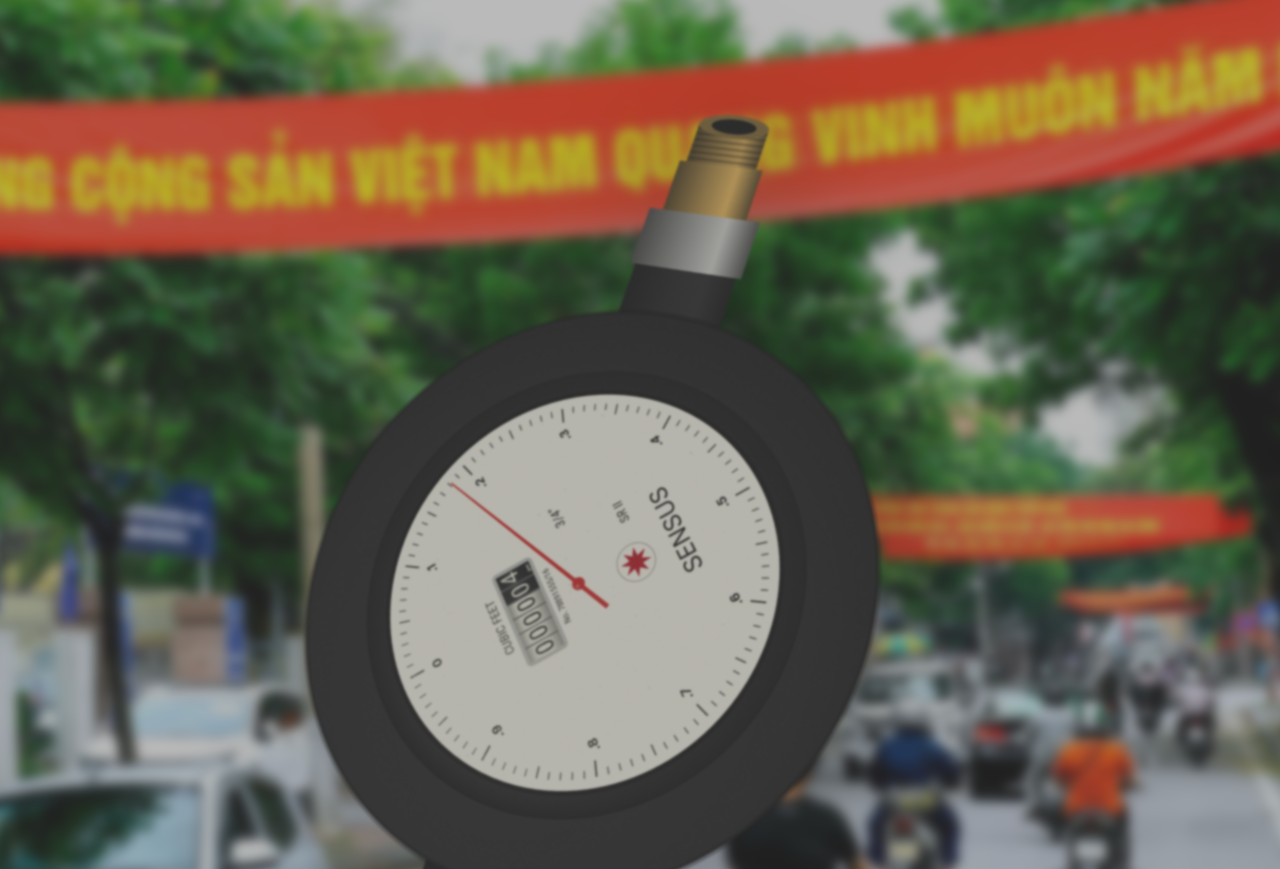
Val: 4.18 ft³
